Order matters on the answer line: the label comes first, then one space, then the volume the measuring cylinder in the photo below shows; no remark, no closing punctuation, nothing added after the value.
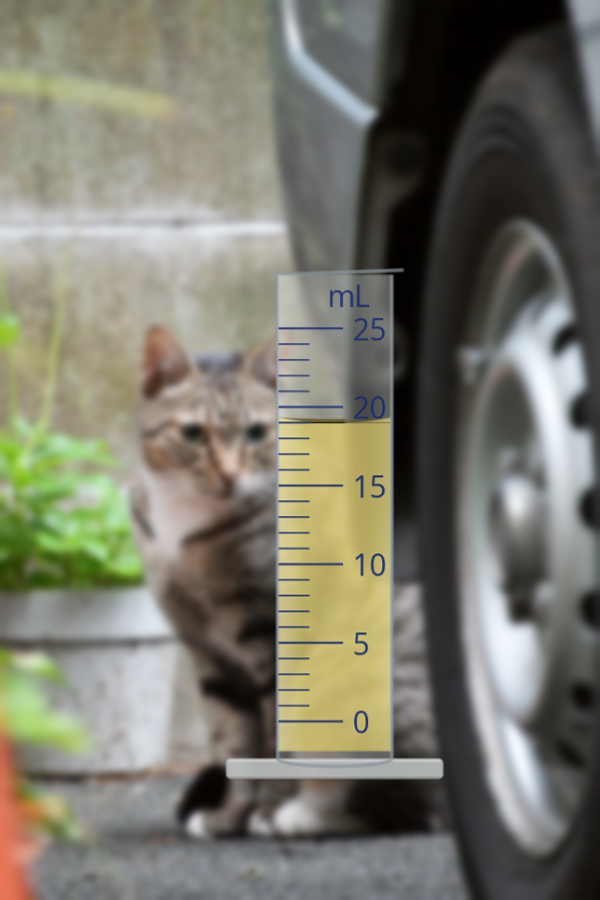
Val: 19 mL
